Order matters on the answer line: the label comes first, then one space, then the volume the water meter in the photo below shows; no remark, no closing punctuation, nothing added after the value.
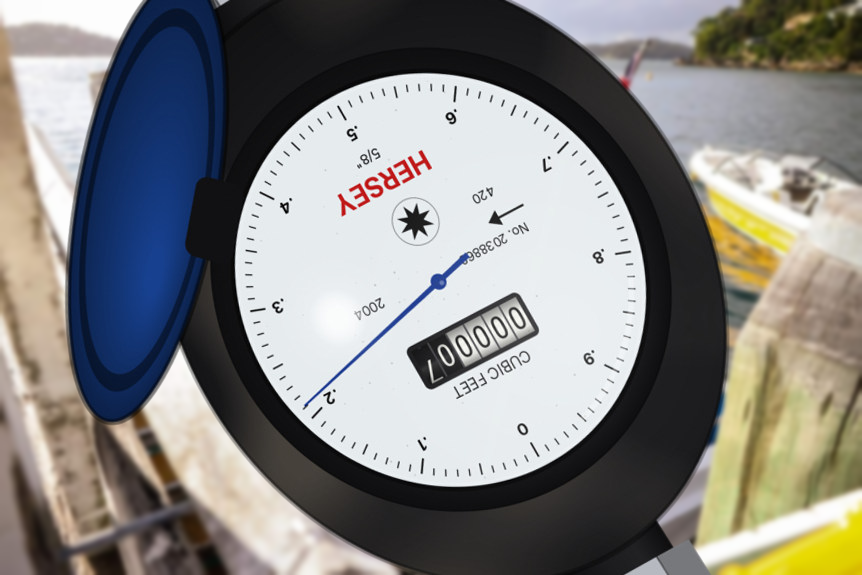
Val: 7.21 ft³
